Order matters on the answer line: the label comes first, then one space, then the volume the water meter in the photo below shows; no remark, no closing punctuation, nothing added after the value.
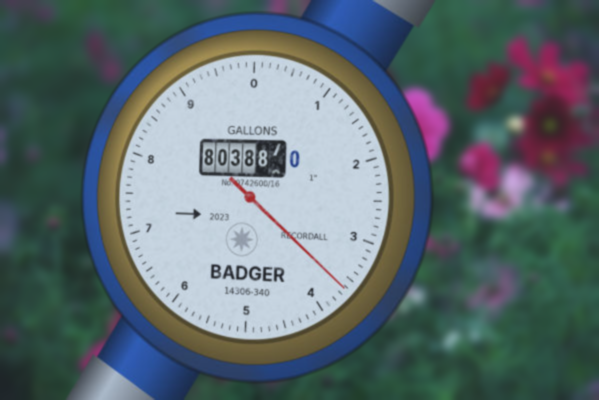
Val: 8038873.6 gal
